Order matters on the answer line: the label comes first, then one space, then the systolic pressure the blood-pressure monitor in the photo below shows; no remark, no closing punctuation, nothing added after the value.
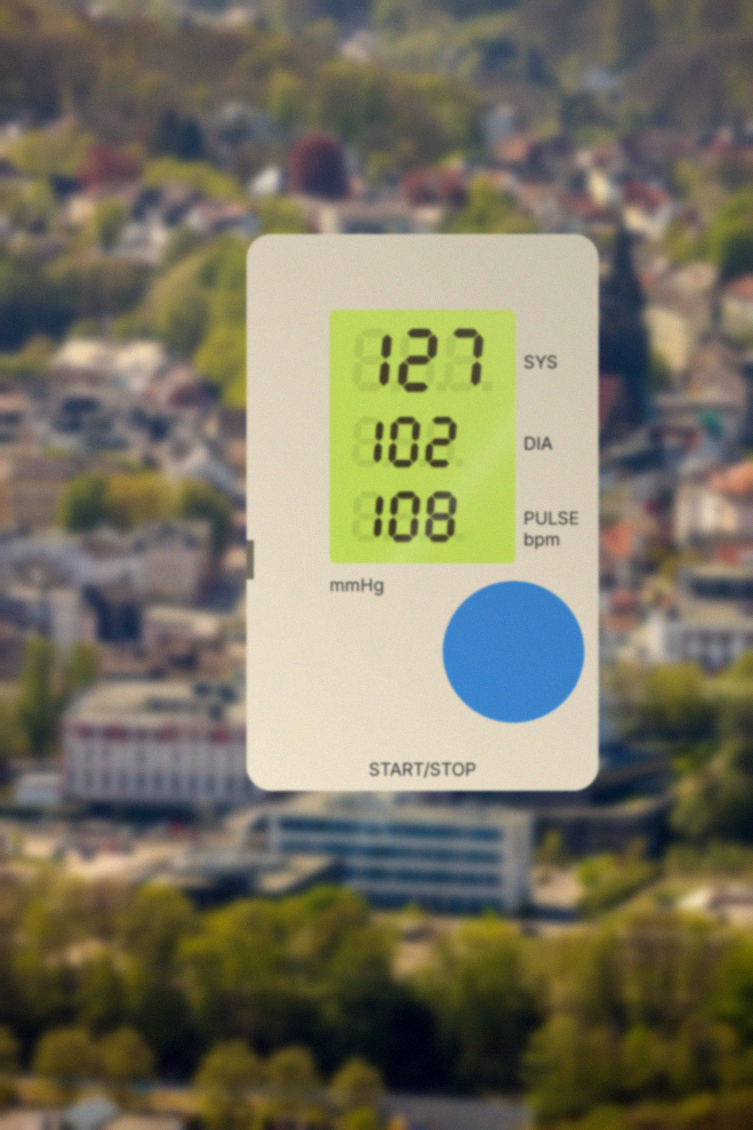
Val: 127 mmHg
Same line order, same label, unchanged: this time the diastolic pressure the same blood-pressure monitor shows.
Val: 102 mmHg
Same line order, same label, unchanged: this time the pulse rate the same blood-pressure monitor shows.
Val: 108 bpm
